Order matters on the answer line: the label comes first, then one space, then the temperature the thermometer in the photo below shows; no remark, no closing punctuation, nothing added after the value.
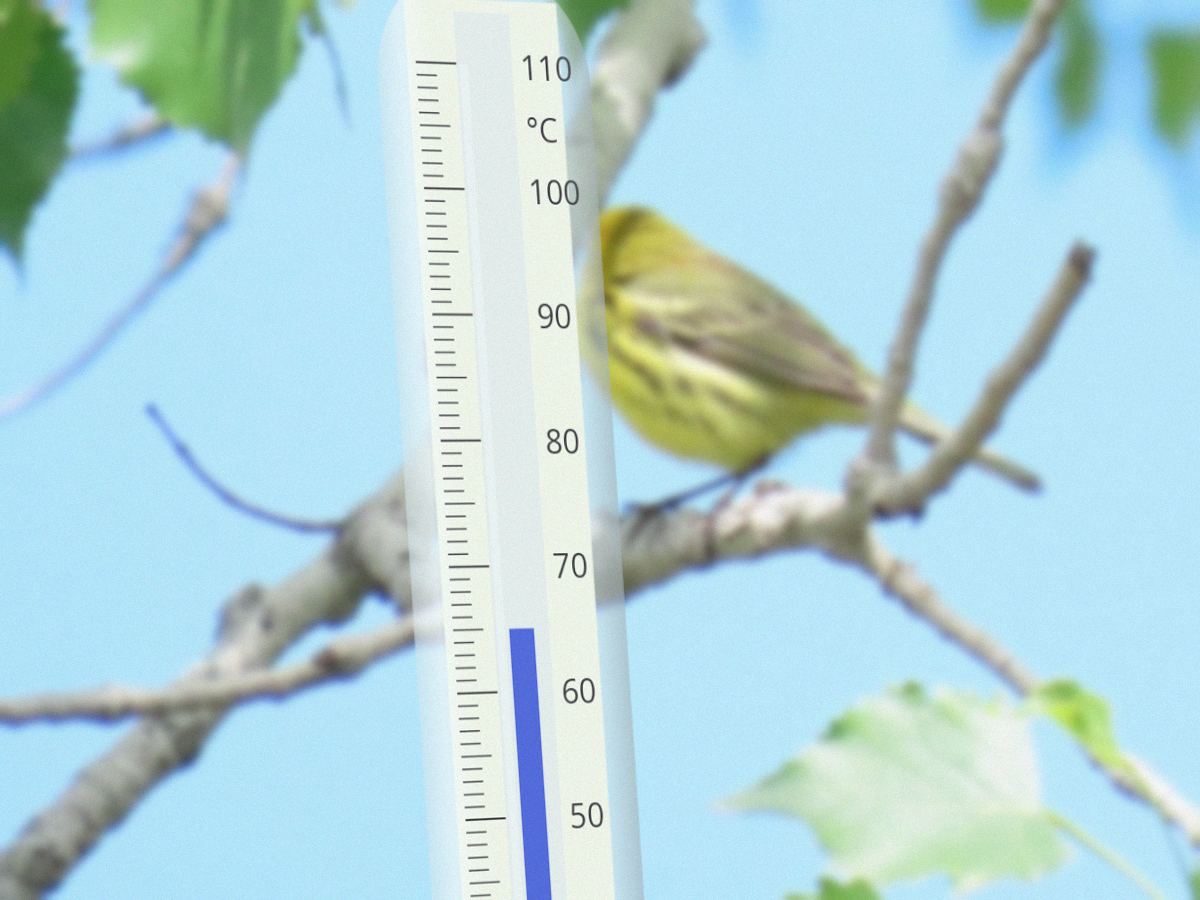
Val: 65 °C
